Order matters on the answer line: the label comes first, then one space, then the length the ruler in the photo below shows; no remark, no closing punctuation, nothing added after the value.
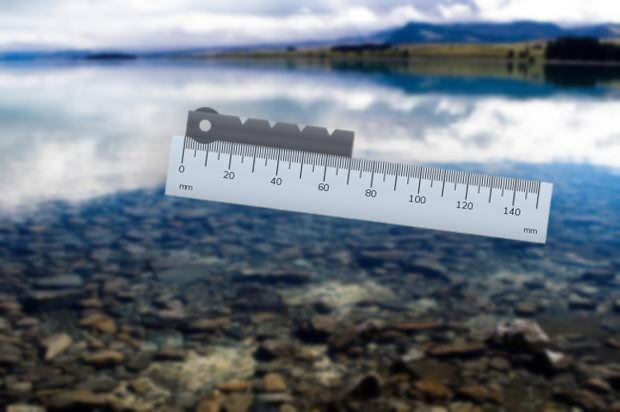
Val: 70 mm
